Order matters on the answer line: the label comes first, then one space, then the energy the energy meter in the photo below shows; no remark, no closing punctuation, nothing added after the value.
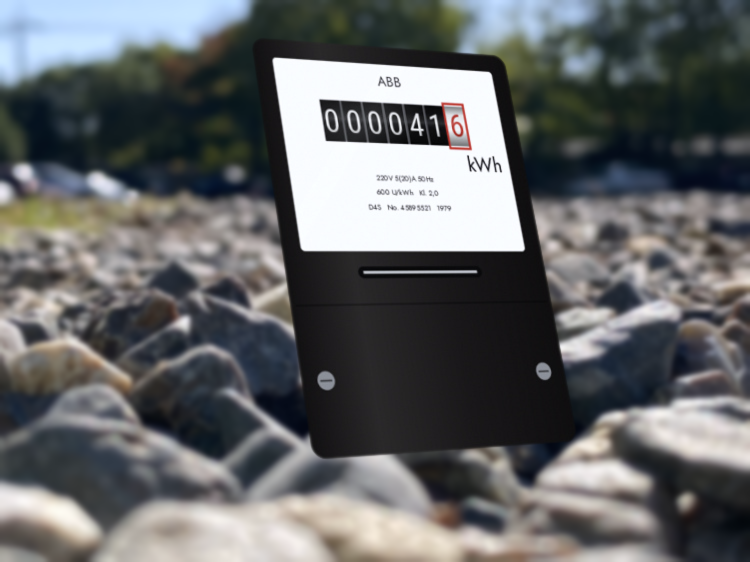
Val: 41.6 kWh
